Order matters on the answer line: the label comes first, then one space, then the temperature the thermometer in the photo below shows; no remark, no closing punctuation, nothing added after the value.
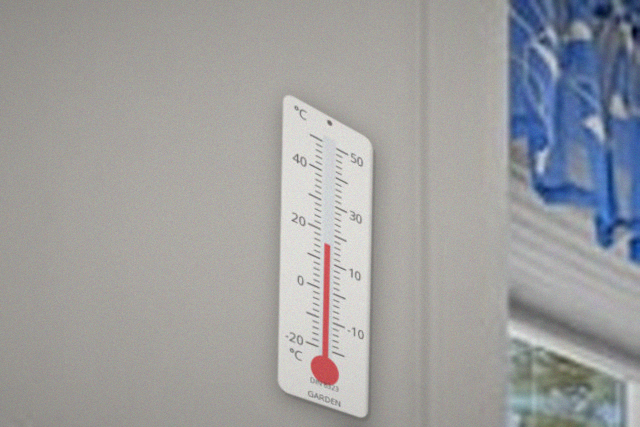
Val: 16 °C
